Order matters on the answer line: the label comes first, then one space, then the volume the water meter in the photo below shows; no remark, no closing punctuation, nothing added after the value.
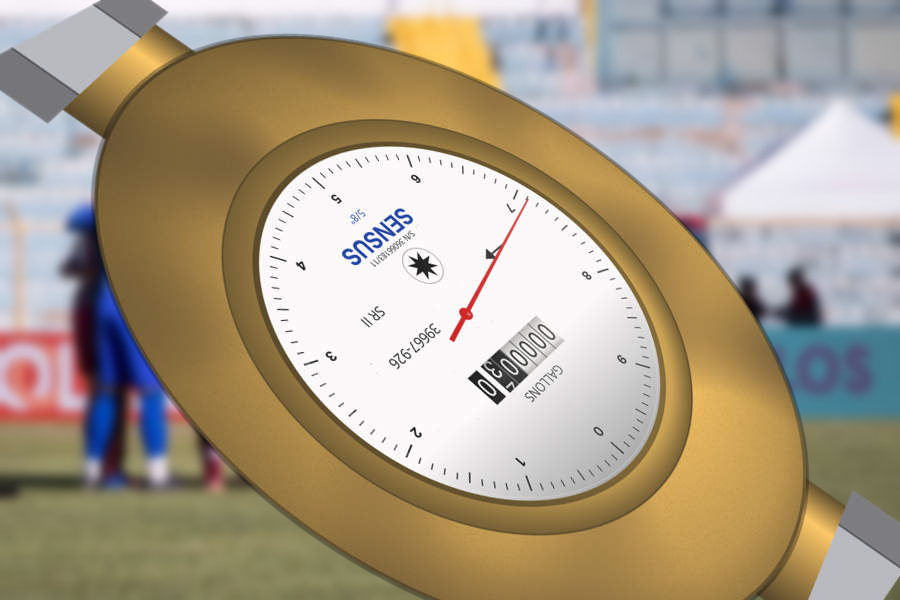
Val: 27.1 gal
